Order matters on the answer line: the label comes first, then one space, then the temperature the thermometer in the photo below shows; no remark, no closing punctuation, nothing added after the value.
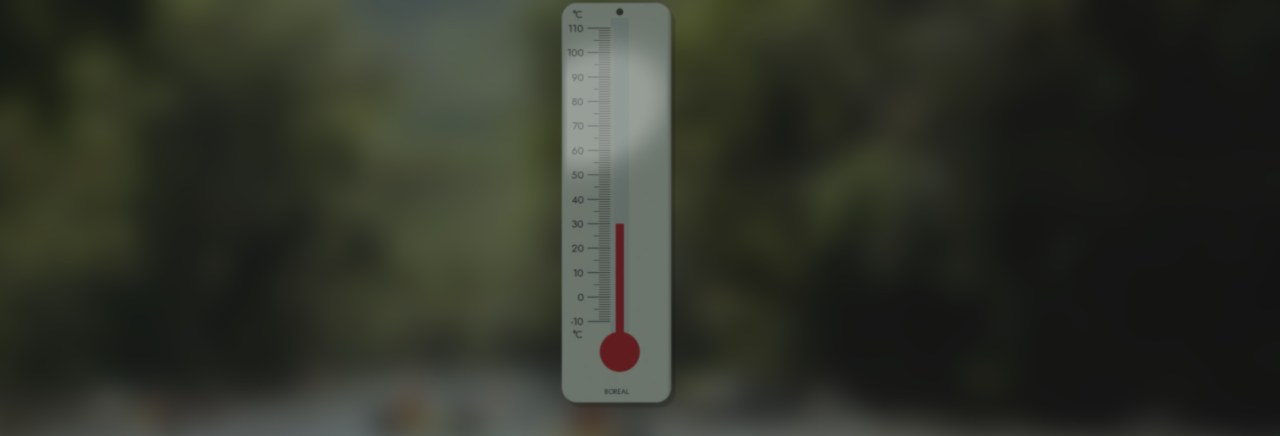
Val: 30 °C
